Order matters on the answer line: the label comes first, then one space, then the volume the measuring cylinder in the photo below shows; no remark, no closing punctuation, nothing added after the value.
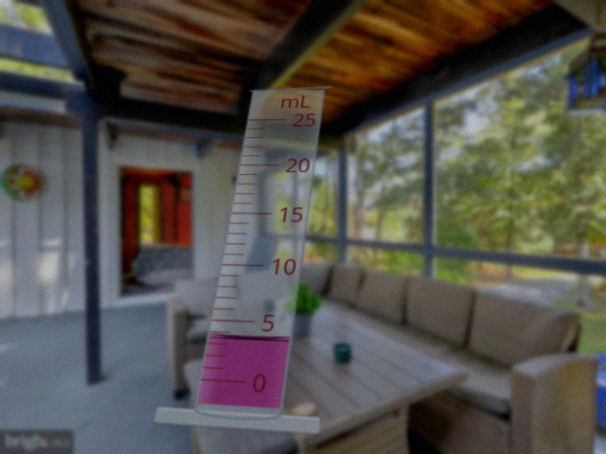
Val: 3.5 mL
